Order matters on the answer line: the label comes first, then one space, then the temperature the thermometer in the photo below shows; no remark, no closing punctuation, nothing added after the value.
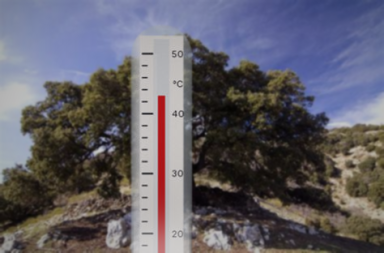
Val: 43 °C
